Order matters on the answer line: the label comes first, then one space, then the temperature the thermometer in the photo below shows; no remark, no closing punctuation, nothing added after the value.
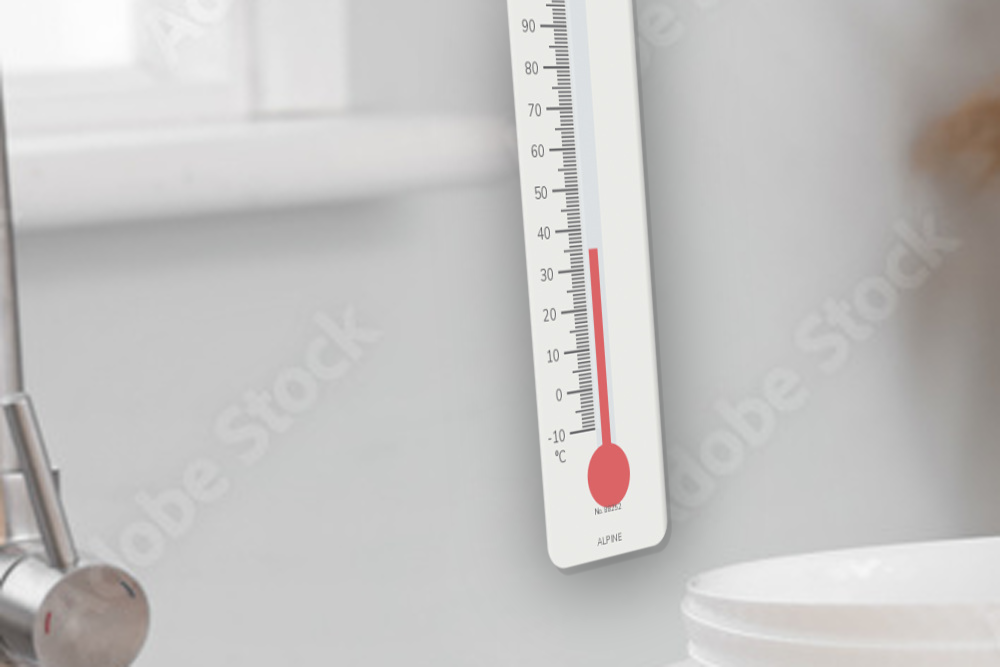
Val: 35 °C
